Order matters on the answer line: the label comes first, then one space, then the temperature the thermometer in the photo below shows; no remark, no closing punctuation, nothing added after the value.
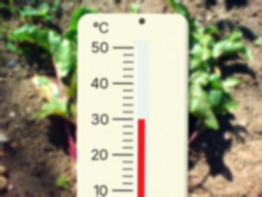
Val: 30 °C
